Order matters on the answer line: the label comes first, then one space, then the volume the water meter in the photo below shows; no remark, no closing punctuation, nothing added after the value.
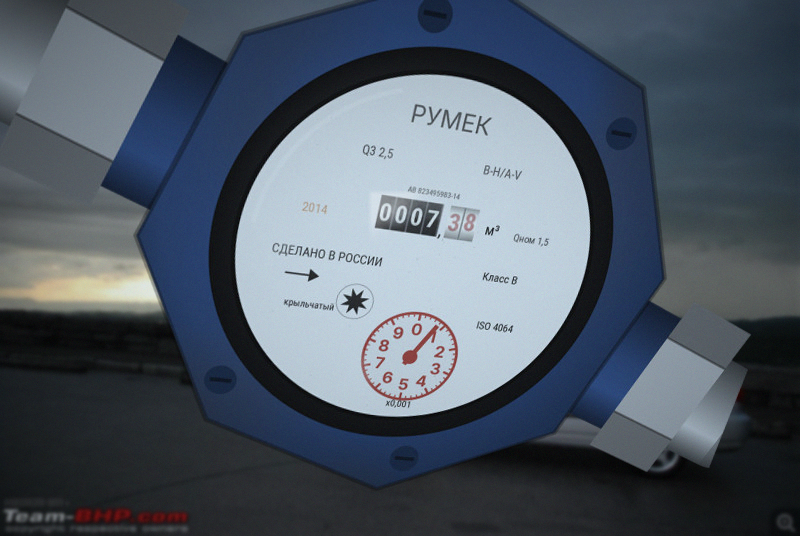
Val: 7.380 m³
